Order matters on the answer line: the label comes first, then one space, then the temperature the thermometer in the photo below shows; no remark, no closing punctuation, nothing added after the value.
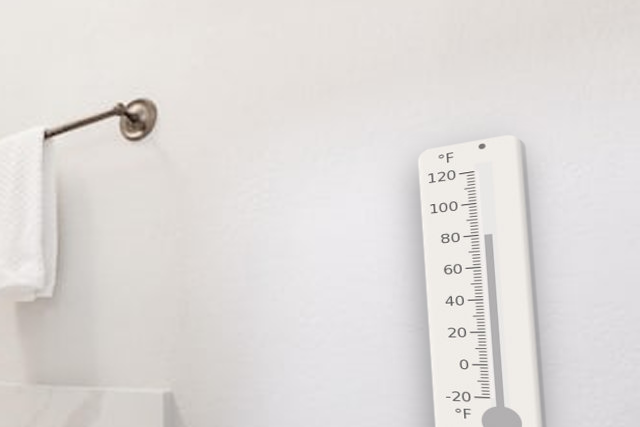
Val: 80 °F
